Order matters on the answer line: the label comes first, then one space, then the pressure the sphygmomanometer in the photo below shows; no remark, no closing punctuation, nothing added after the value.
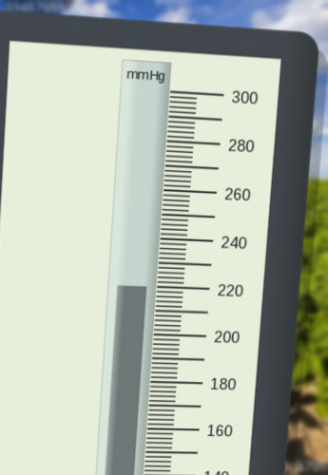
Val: 220 mmHg
